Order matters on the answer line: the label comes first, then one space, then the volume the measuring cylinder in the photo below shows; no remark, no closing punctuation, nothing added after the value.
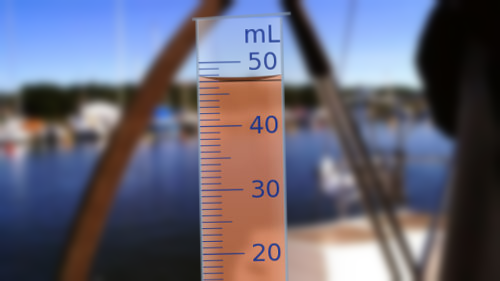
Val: 47 mL
